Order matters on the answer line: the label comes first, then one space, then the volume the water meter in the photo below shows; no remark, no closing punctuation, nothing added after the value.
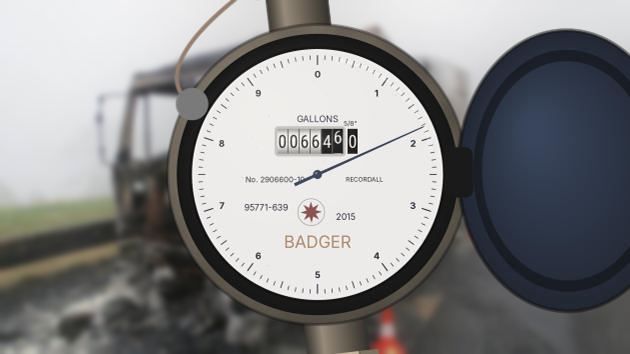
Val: 66461.8 gal
